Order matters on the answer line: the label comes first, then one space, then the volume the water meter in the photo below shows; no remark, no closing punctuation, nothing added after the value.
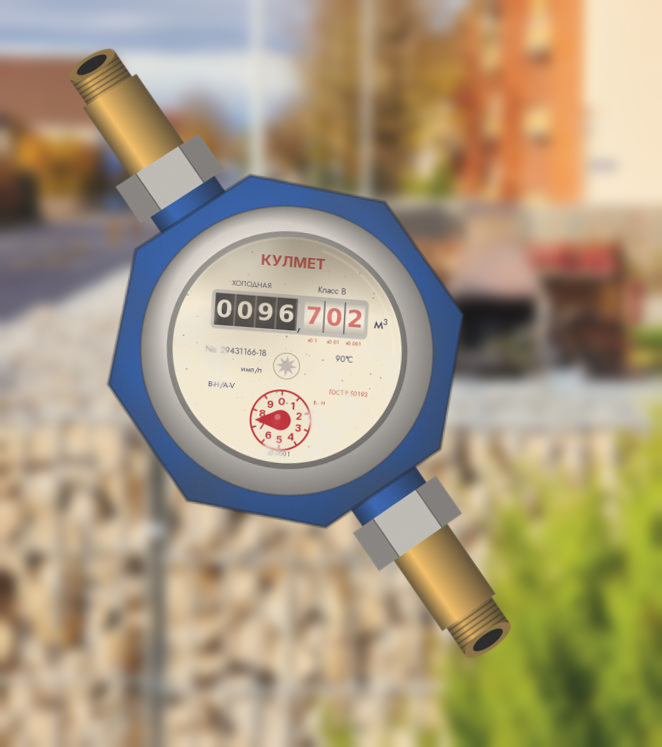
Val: 96.7027 m³
